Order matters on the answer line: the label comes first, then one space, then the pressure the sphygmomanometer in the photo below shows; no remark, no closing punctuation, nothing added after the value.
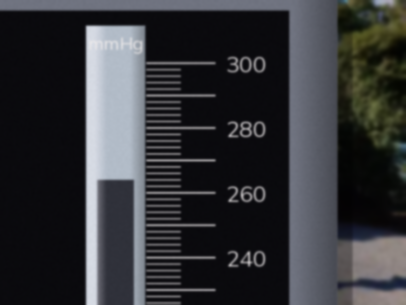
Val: 264 mmHg
